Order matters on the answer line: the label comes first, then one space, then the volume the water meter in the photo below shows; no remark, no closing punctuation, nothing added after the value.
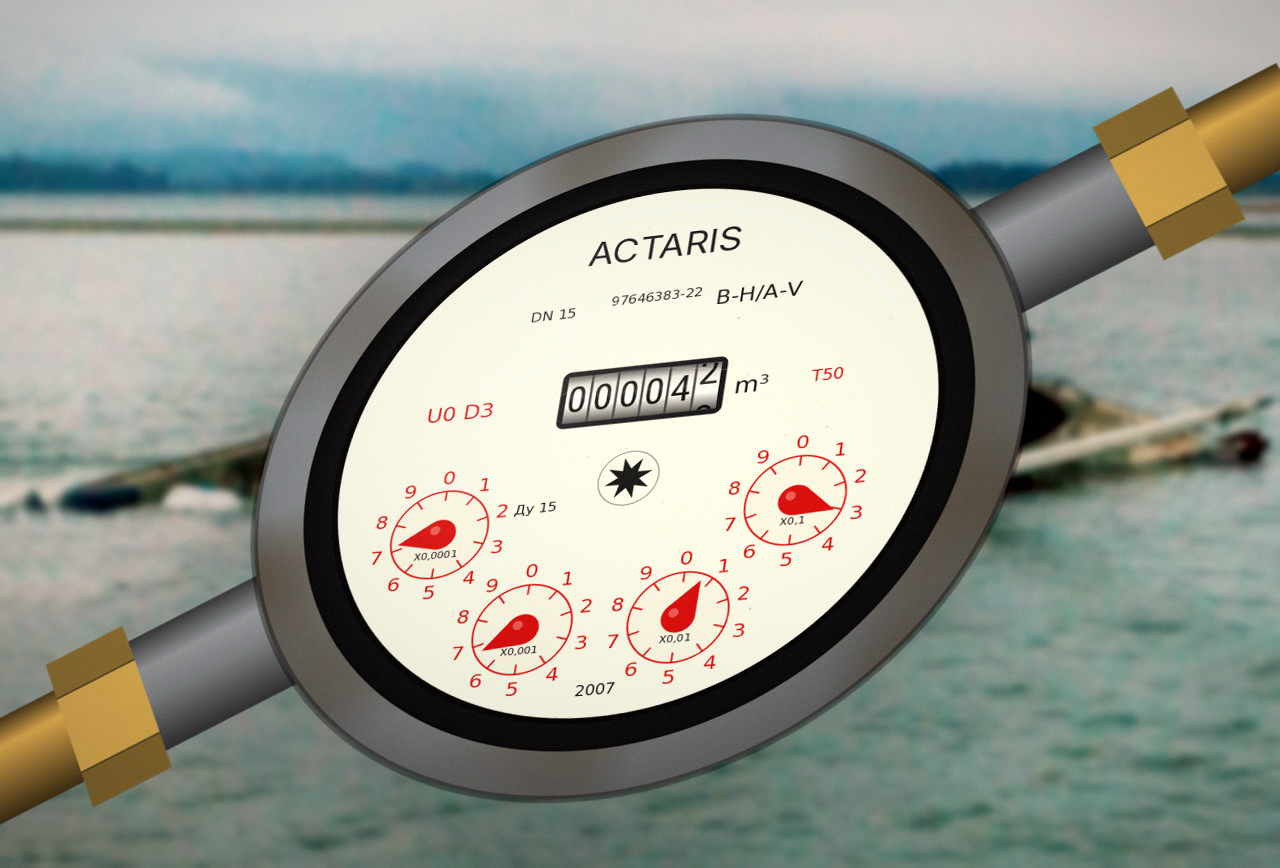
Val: 42.3067 m³
